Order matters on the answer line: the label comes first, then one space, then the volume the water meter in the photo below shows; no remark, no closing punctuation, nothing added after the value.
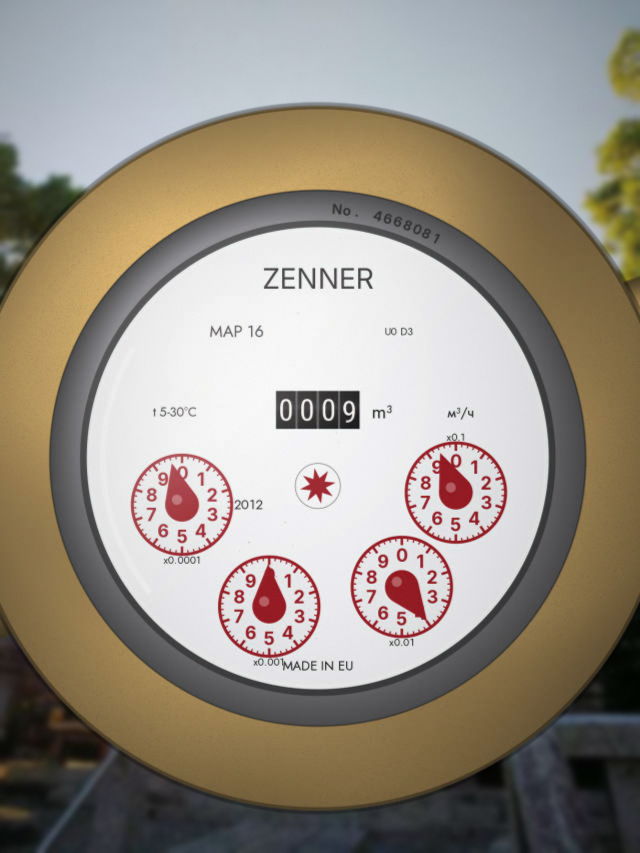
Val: 8.9399 m³
